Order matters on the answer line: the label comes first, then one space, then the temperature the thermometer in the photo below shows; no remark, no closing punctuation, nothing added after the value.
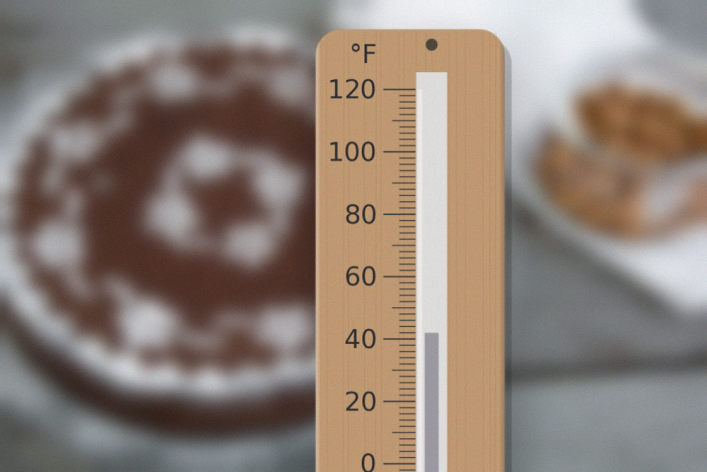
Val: 42 °F
